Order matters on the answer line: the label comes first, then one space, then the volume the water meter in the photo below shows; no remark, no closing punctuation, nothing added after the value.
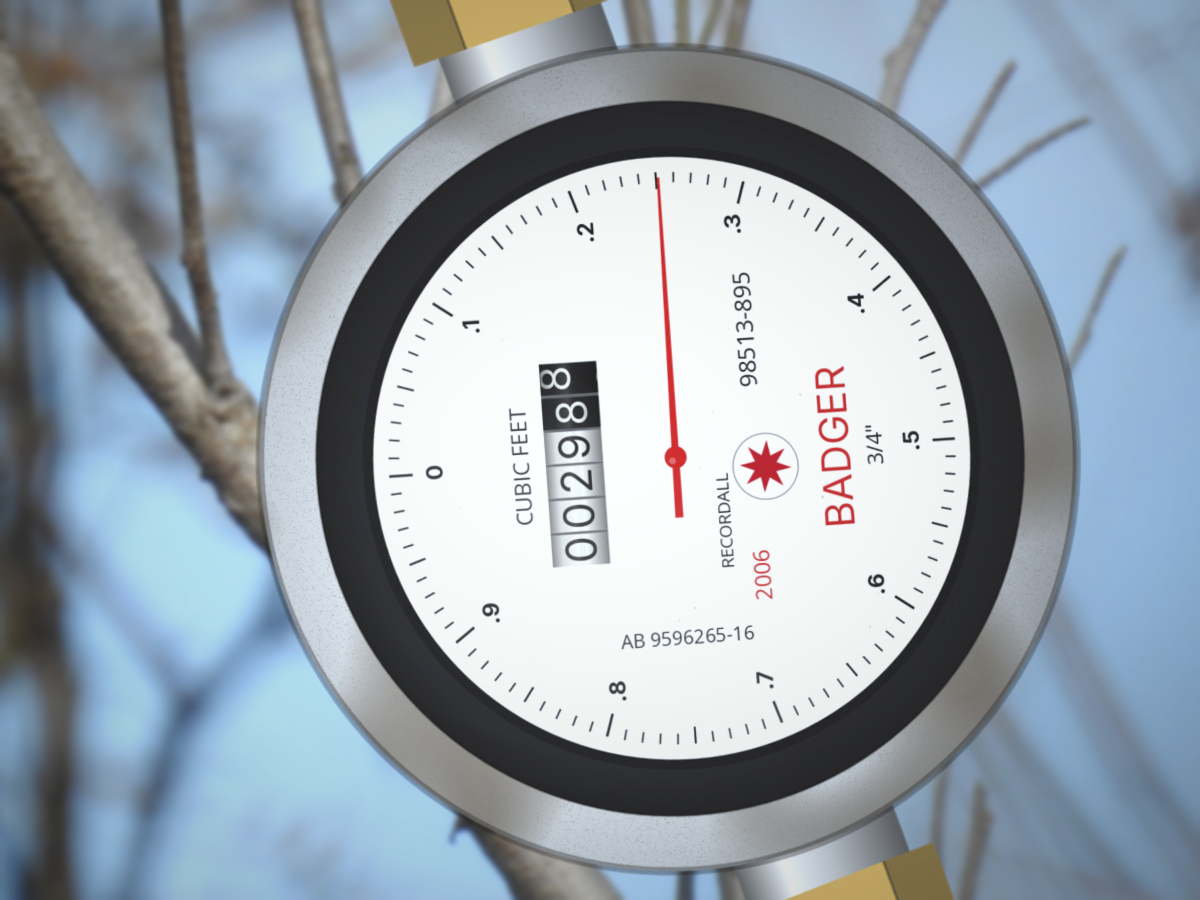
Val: 2988.25 ft³
